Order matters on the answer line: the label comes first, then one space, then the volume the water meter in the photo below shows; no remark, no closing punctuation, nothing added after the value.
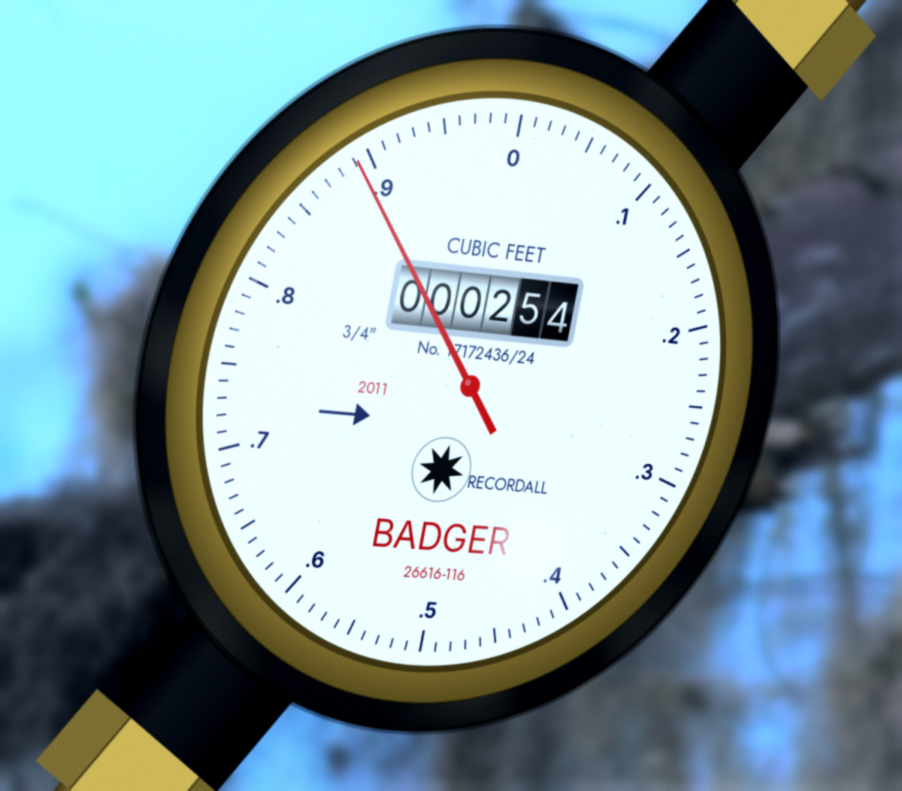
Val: 253.89 ft³
